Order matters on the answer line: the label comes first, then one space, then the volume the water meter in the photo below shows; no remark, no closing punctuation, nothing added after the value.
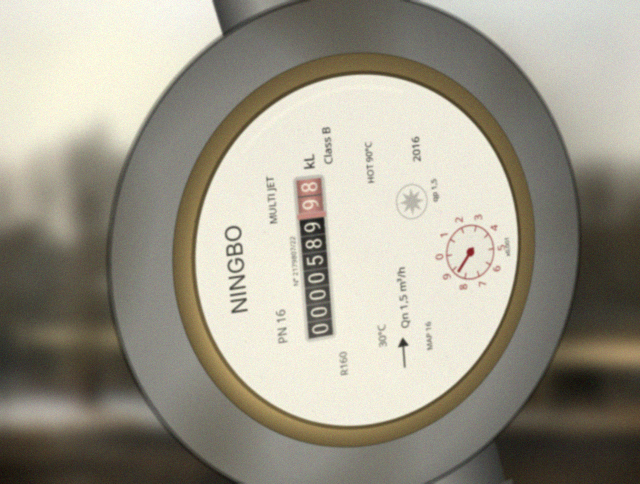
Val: 589.988 kL
